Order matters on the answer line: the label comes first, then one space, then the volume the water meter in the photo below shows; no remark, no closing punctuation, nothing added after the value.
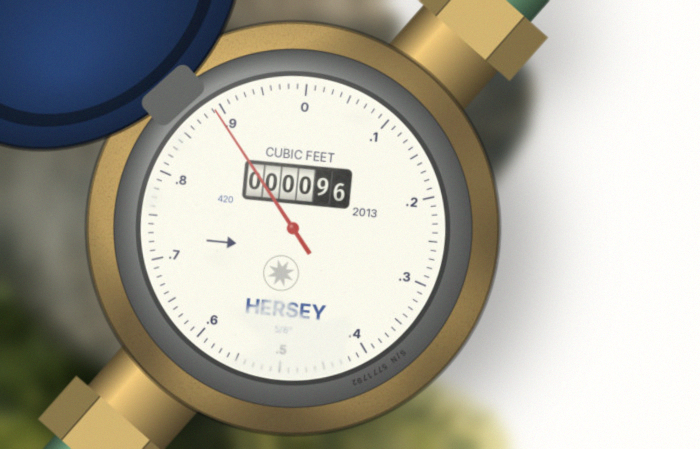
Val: 95.89 ft³
